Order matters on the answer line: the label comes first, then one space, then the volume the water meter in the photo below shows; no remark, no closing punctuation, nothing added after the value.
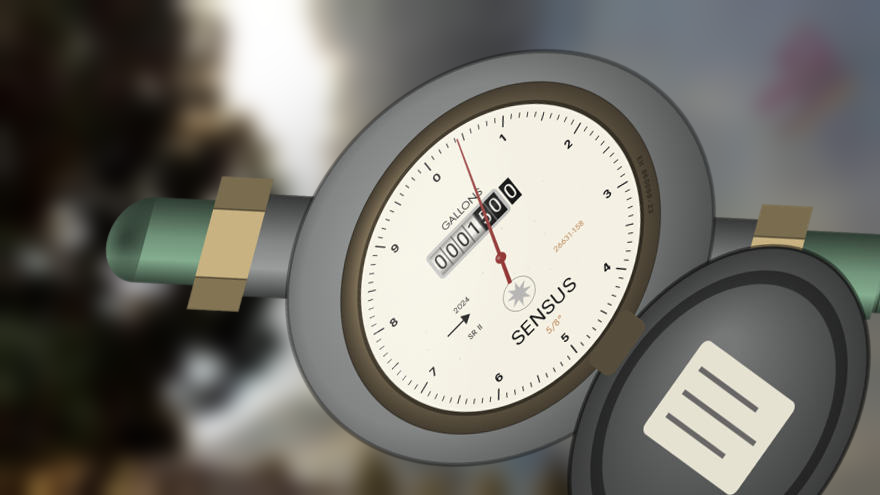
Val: 1500.4 gal
